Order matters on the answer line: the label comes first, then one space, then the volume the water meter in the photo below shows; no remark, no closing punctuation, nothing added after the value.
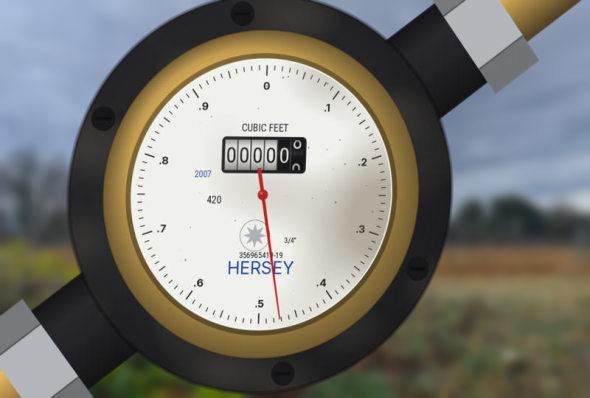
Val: 8.47 ft³
